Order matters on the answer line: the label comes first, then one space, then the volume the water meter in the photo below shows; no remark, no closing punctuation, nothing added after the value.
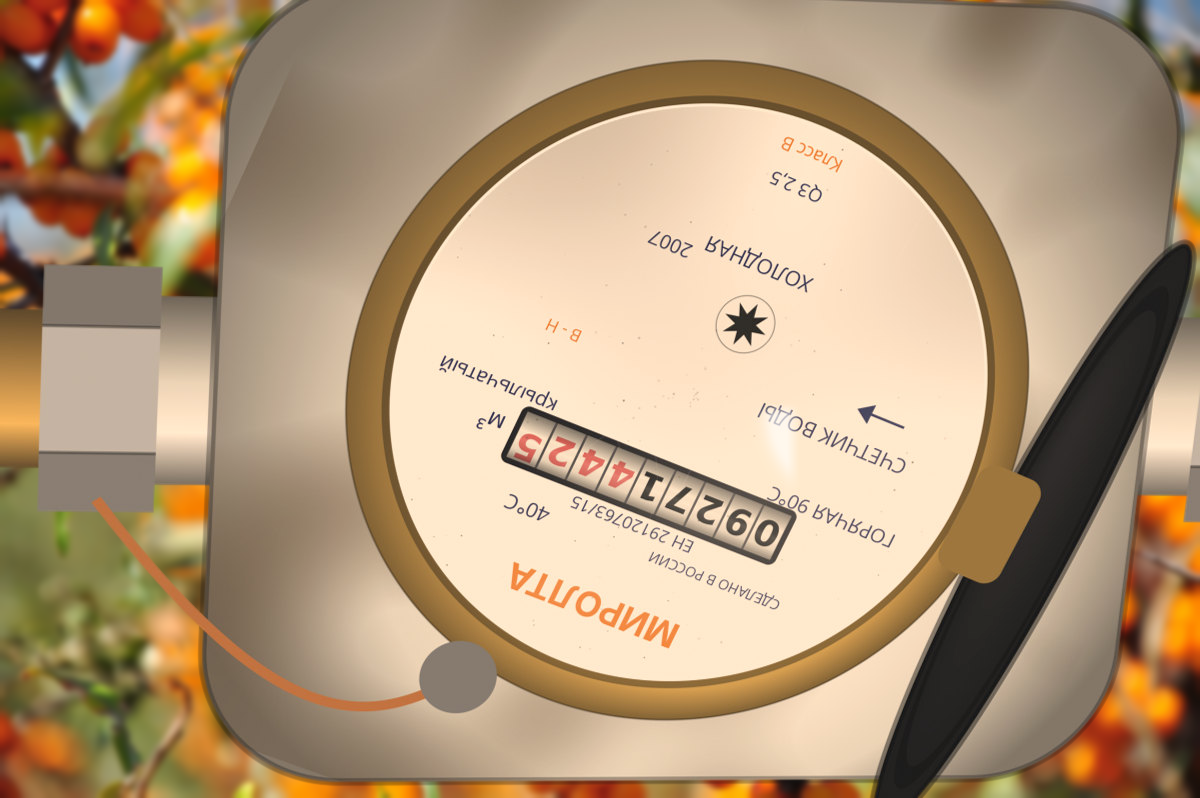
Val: 9271.4425 m³
